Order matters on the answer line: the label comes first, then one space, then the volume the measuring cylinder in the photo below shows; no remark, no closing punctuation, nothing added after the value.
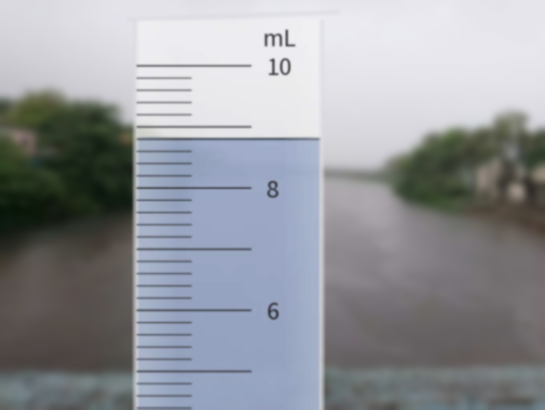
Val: 8.8 mL
